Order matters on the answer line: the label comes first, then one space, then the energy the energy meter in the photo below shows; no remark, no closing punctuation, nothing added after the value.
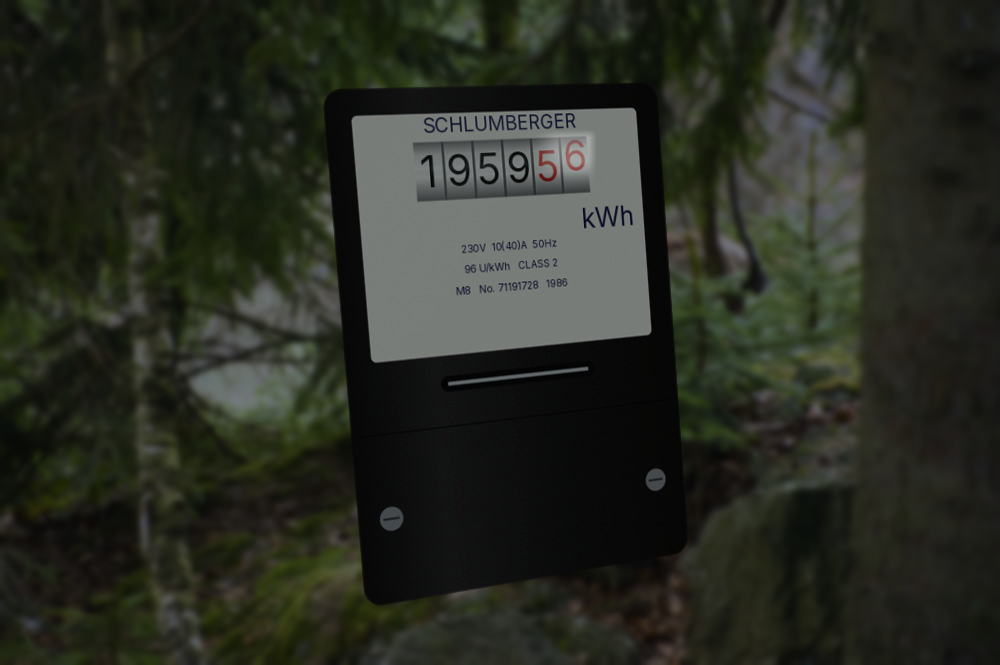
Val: 1959.56 kWh
